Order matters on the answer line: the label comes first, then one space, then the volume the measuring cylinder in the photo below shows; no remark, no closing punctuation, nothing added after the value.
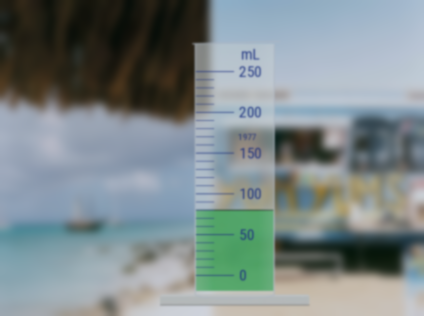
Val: 80 mL
